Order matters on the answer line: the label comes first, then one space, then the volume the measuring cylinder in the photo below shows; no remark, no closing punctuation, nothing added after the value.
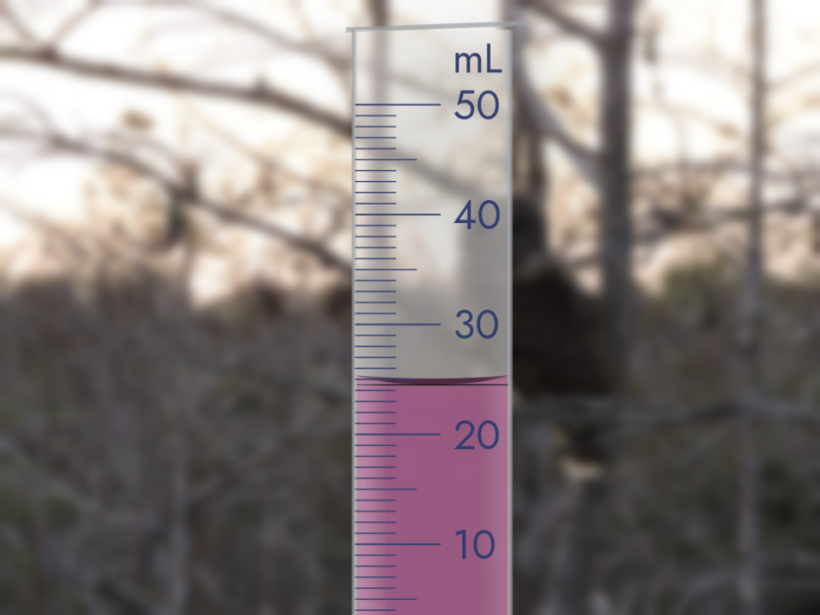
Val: 24.5 mL
